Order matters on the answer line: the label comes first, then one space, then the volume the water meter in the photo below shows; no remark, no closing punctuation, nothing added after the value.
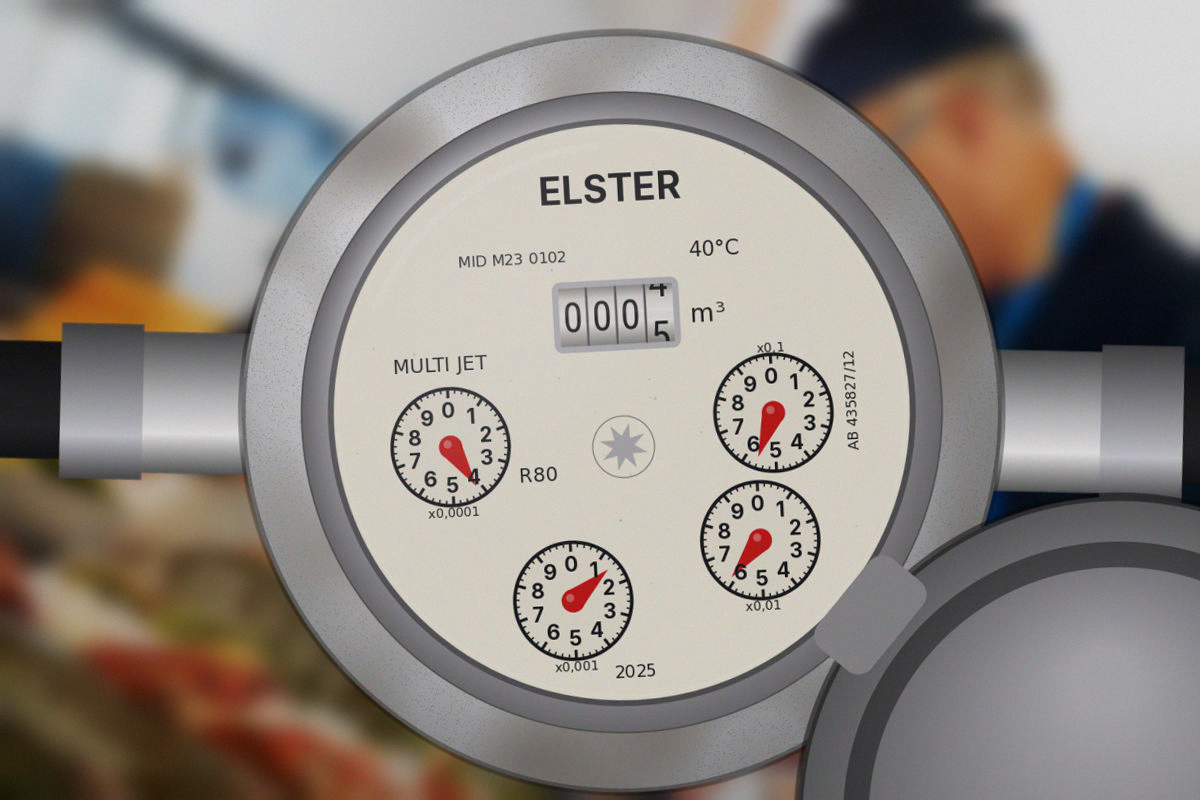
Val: 4.5614 m³
